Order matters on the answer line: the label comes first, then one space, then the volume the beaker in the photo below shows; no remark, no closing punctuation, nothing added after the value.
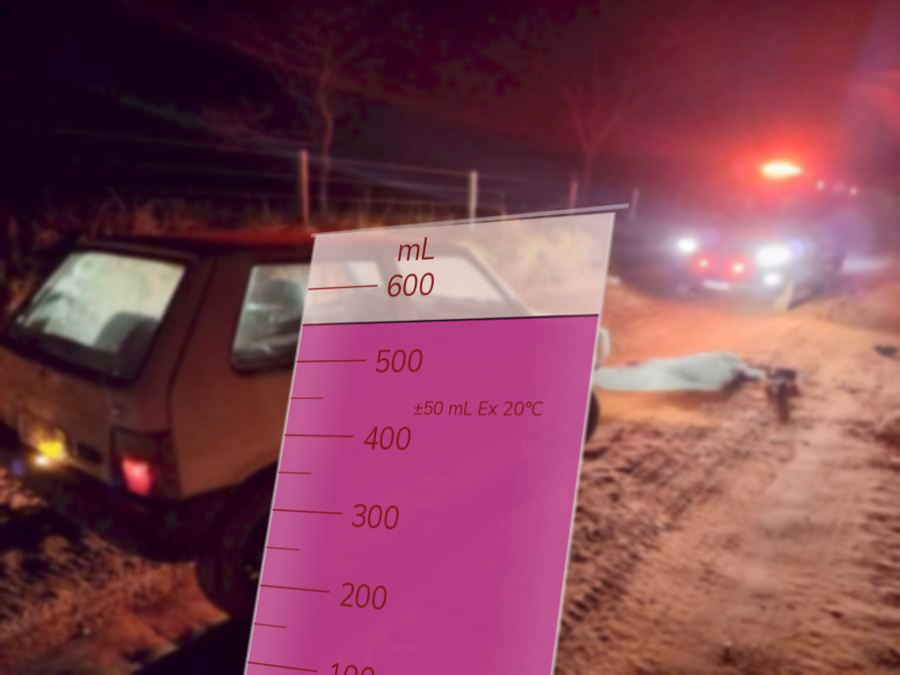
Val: 550 mL
